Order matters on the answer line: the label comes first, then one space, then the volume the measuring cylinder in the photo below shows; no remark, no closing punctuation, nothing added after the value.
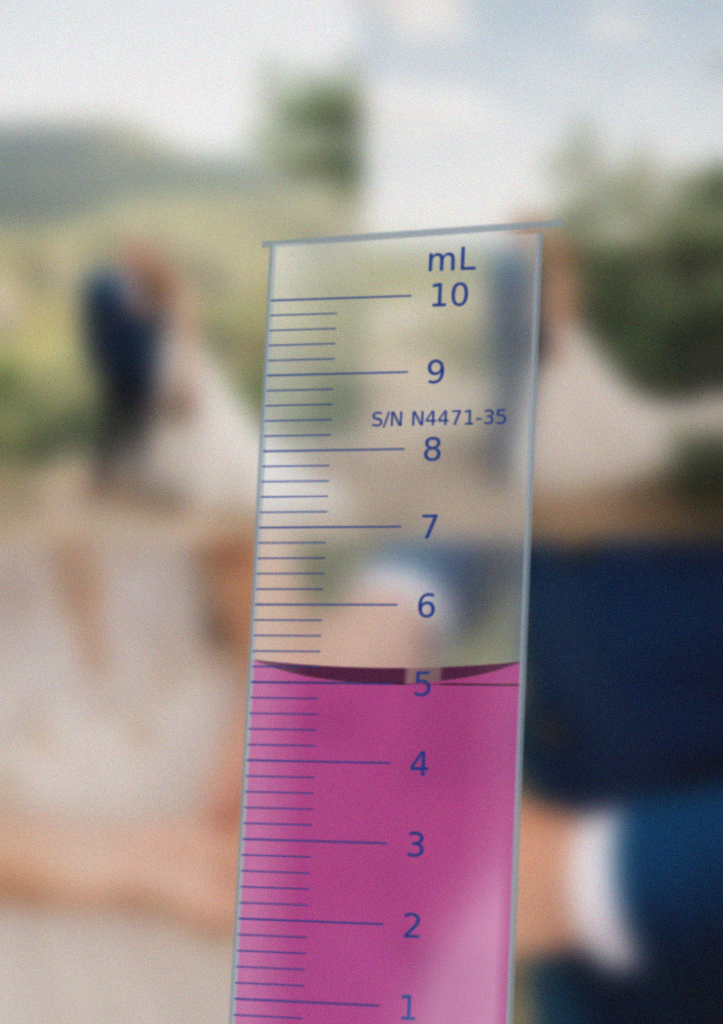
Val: 5 mL
